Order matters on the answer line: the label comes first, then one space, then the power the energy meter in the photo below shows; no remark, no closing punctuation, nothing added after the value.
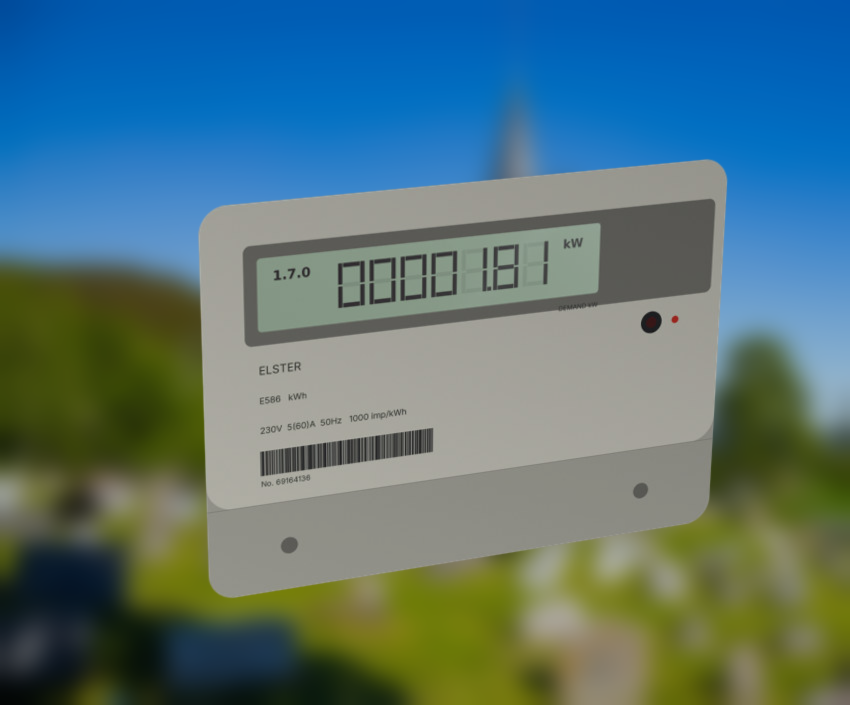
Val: 1.81 kW
